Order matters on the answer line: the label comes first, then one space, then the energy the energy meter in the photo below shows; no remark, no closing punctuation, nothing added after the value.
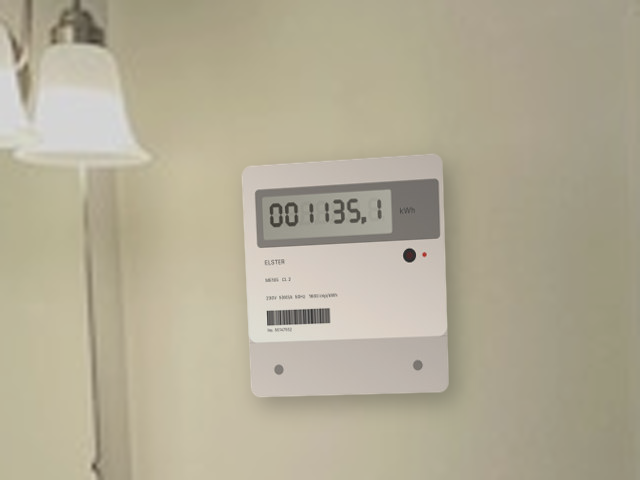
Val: 1135.1 kWh
